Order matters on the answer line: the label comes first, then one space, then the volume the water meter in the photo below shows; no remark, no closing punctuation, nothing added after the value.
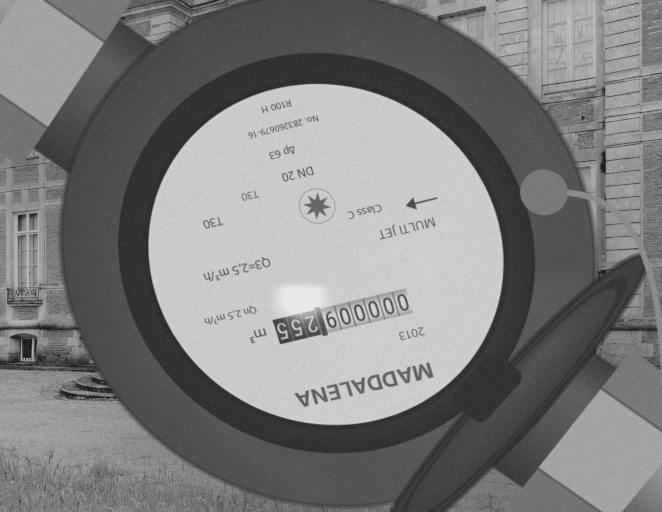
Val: 9.255 m³
